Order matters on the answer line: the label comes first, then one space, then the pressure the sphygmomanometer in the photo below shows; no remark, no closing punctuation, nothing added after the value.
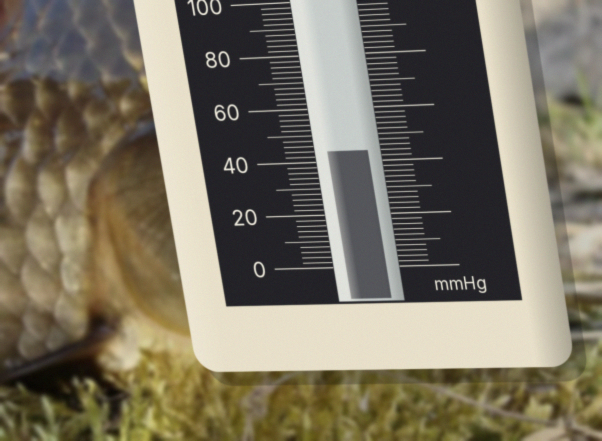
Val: 44 mmHg
